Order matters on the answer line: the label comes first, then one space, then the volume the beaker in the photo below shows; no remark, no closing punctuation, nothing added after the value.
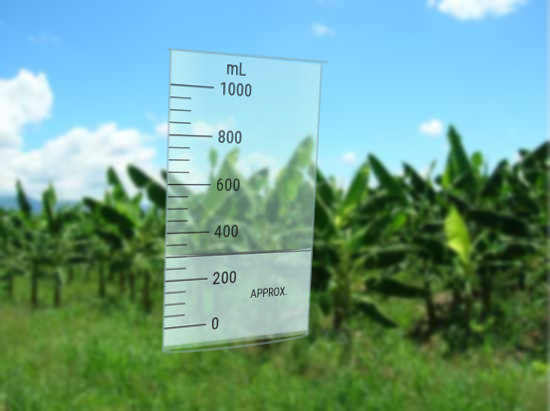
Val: 300 mL
